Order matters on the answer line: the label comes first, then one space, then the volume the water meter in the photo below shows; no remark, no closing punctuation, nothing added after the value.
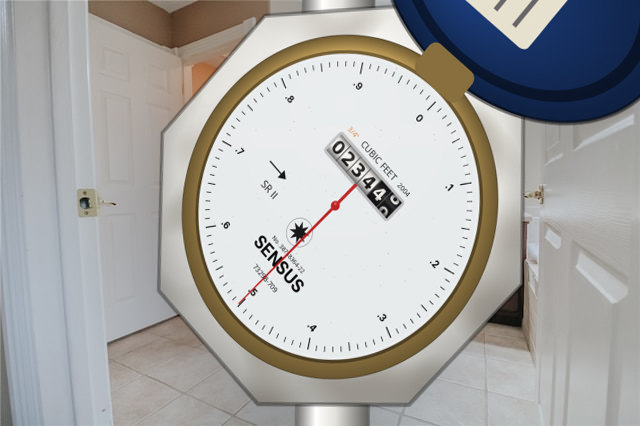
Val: 23448.50 ft³
